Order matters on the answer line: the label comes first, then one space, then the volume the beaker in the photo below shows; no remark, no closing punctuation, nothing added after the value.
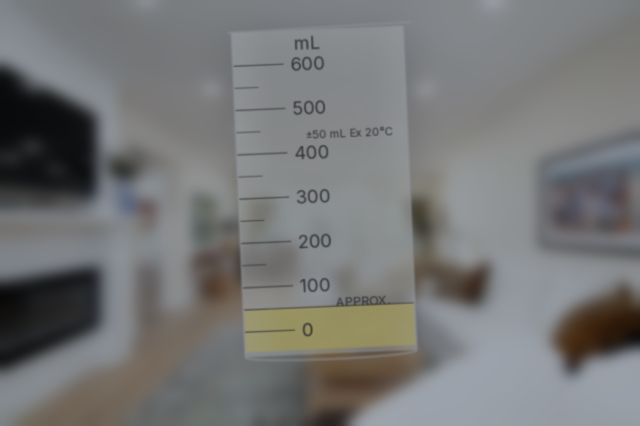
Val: 50 mL
